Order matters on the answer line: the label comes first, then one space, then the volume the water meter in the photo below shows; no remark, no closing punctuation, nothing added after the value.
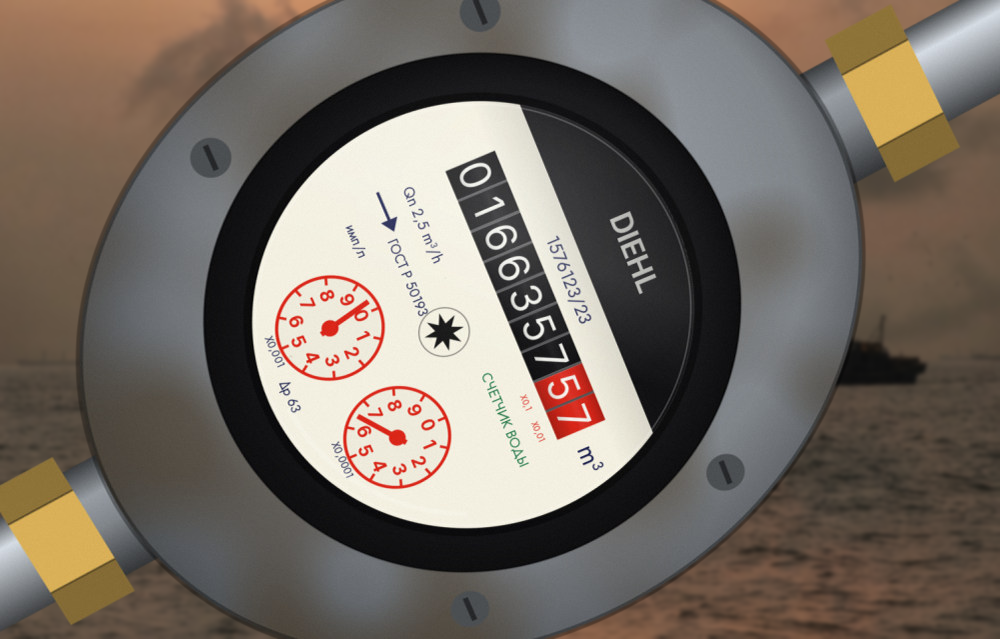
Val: 166357.5696 m³
